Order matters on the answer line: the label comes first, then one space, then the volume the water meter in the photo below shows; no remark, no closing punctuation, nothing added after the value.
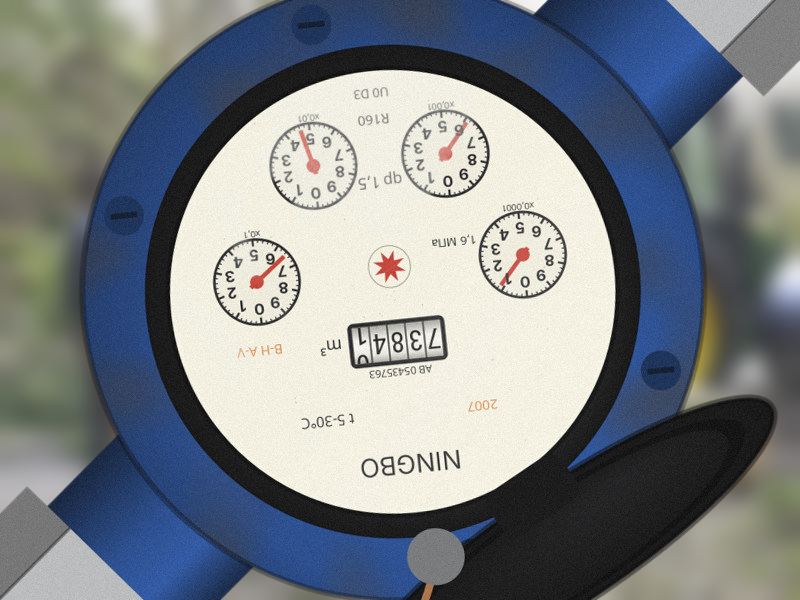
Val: 73840.6461 m³
